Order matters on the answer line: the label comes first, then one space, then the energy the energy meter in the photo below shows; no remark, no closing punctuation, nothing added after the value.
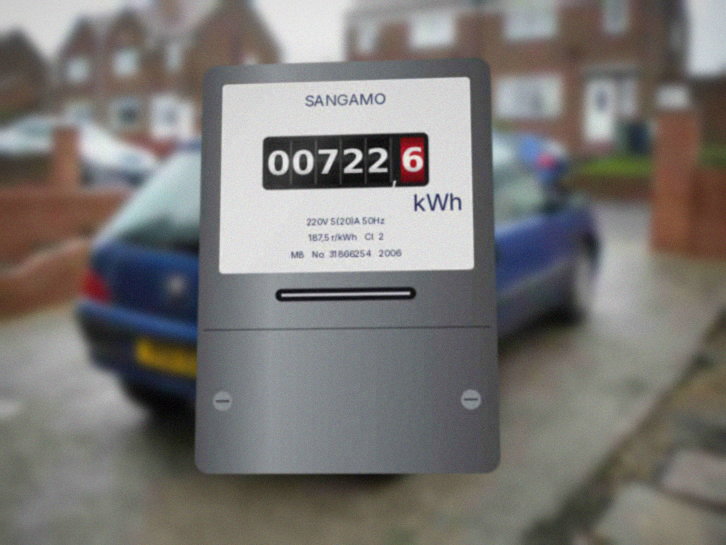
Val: 722.6 kWh
